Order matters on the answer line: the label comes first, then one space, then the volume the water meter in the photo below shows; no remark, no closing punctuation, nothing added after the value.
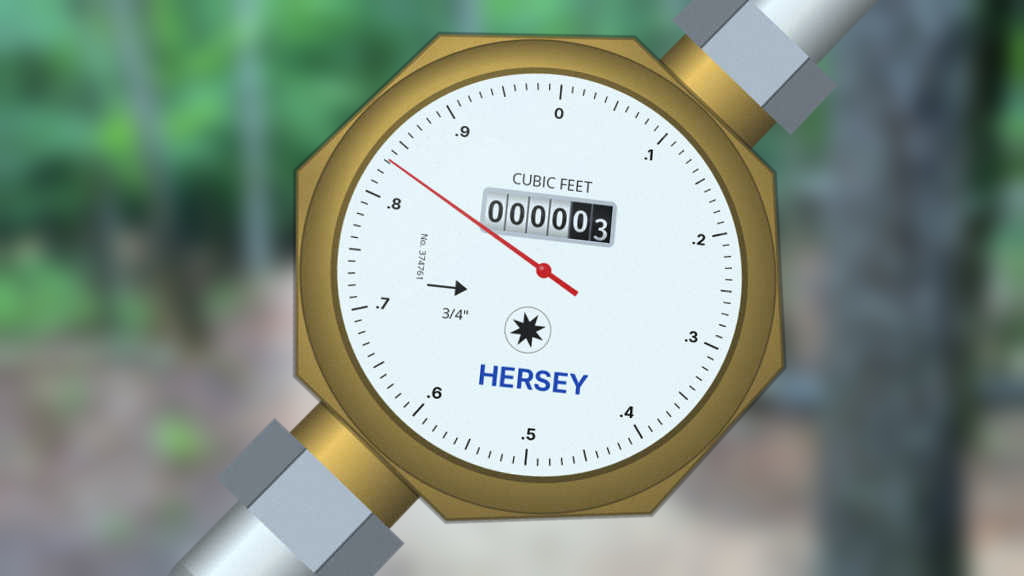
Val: 2.83 ft³
